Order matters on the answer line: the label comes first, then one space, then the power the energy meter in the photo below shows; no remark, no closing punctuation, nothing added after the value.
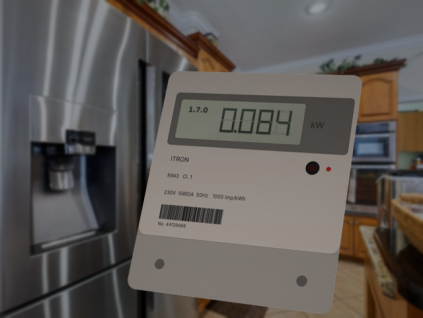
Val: 0.084 kW
